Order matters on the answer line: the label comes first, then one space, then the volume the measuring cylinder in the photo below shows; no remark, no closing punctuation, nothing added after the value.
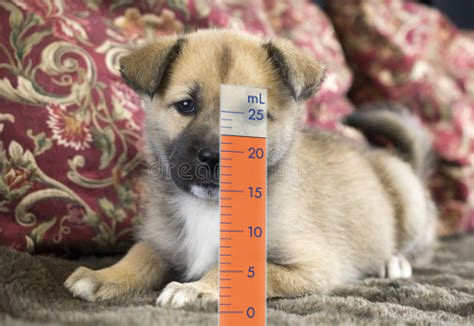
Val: 22 mL
